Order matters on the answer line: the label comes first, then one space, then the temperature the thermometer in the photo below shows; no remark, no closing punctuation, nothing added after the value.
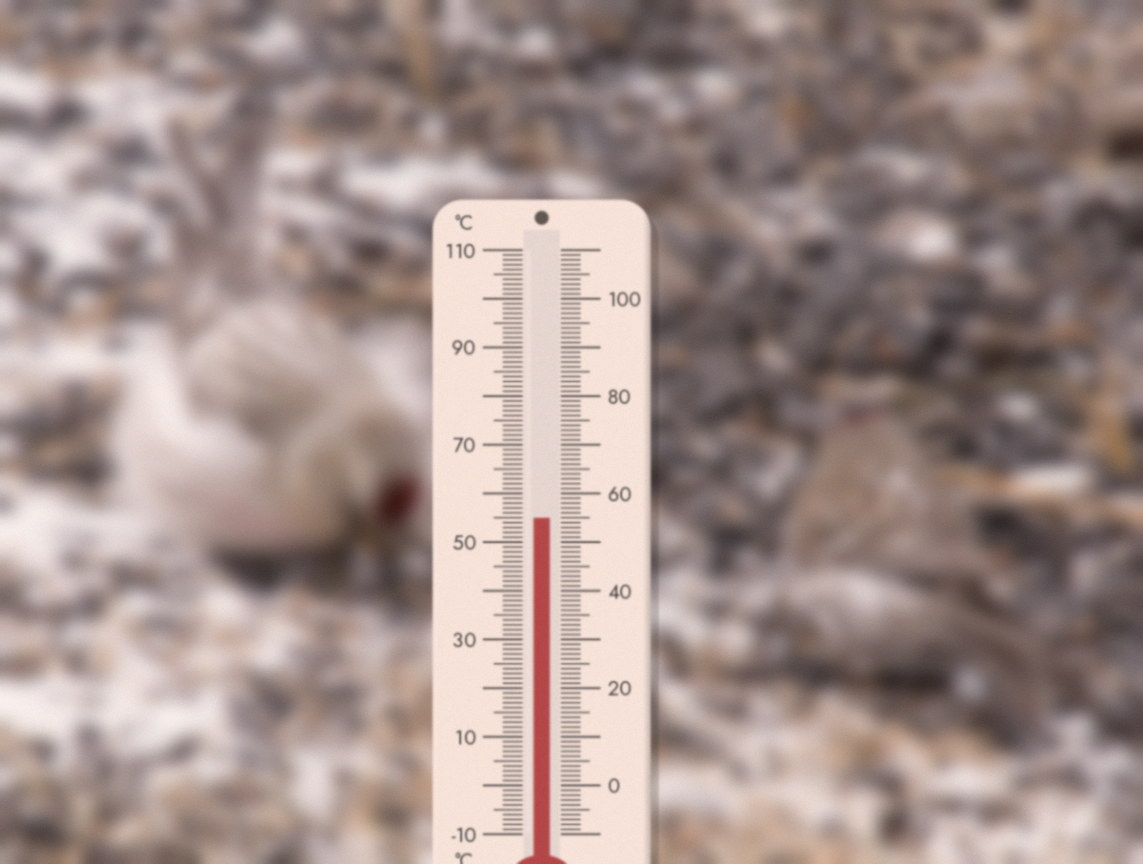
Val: 55 °C
